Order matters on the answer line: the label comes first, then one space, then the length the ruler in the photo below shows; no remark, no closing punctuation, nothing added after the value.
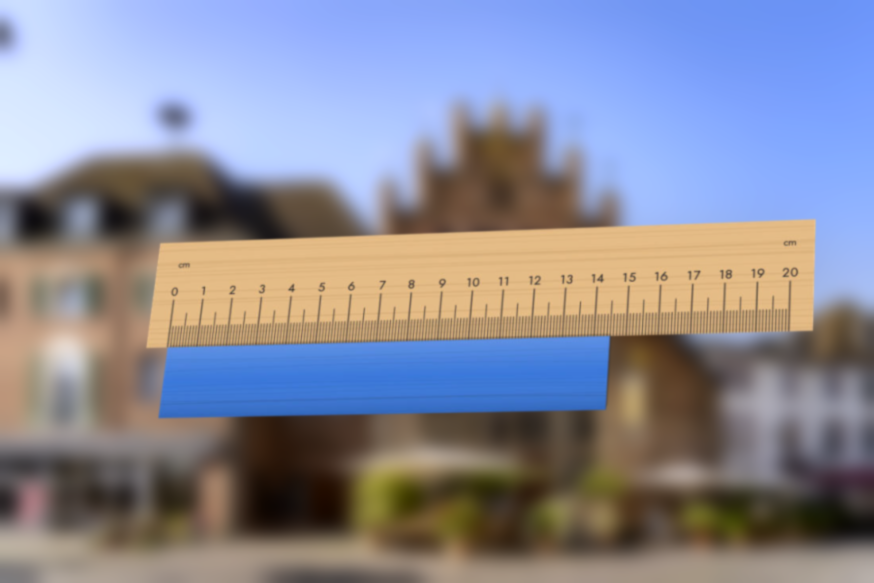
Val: 14.5 cm
